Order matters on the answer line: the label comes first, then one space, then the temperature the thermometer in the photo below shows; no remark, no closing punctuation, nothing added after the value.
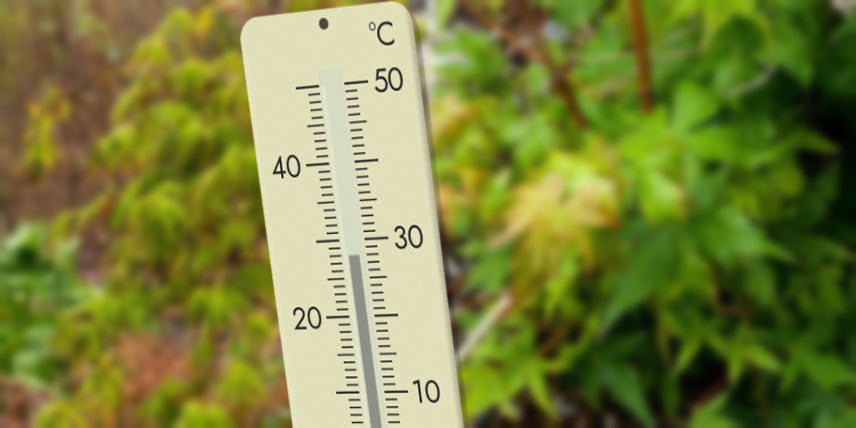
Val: 28 °C
